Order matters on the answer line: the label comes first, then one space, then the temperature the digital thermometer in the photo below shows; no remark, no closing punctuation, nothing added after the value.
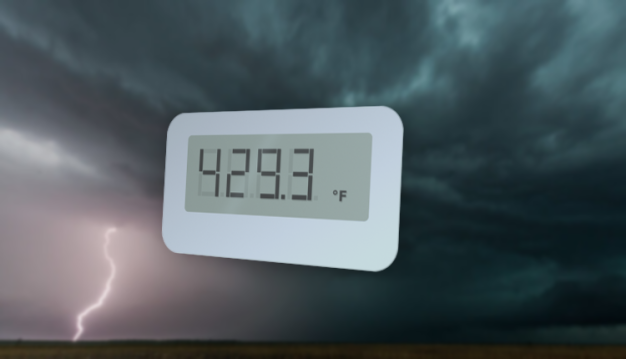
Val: 429.3 °F
